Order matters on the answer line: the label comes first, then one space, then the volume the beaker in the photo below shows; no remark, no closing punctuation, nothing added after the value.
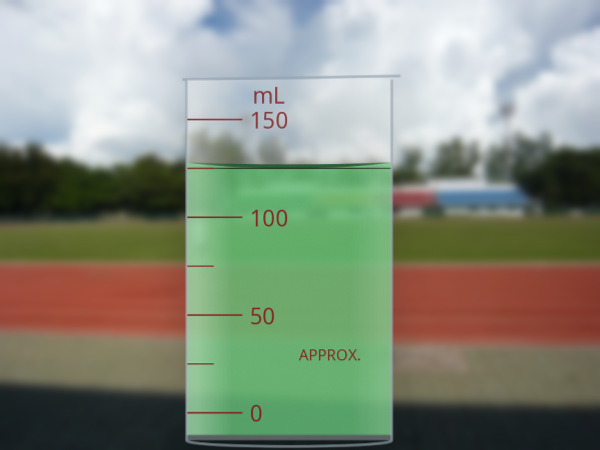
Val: 125 mL
